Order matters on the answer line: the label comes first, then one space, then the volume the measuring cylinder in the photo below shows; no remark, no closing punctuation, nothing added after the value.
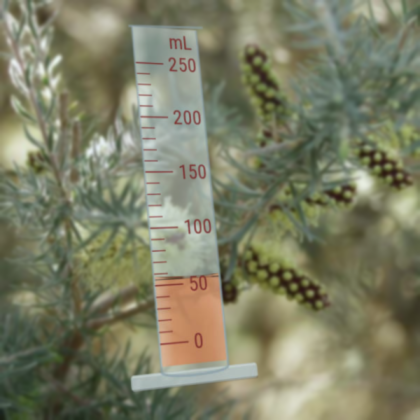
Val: 55 mL
